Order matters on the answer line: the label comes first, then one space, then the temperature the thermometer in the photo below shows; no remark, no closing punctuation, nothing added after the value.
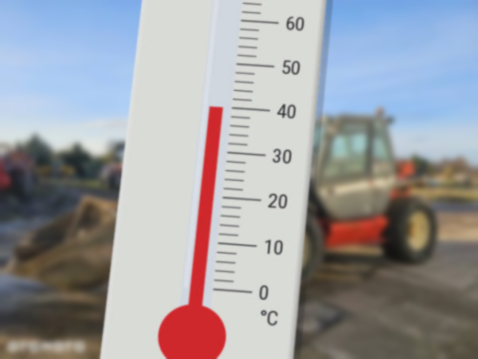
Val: 40 °C
